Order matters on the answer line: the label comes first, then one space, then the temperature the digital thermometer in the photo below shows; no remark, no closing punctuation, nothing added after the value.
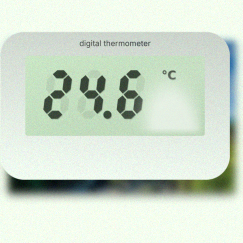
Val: 24.6 °C
